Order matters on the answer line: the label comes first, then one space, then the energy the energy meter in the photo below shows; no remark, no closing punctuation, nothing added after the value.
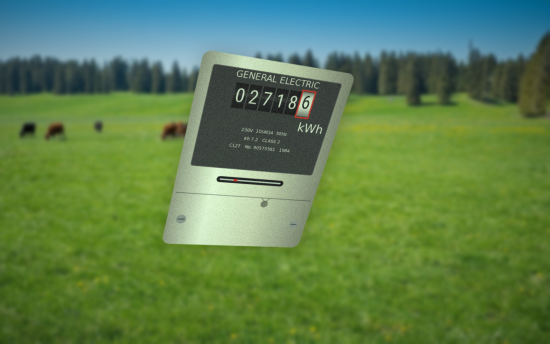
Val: 2718.6 kWh
